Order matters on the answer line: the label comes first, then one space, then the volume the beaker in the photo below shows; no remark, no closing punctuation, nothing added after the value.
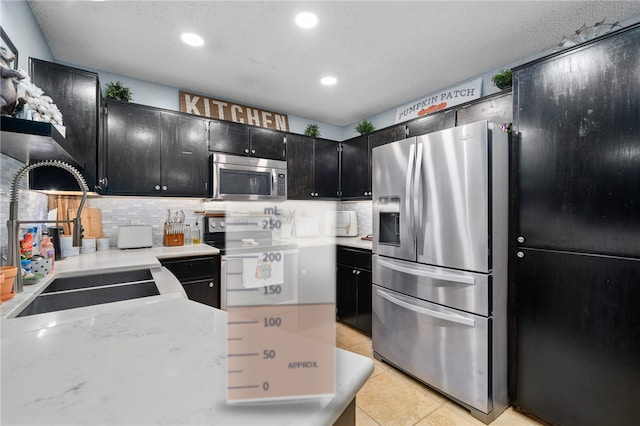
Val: 125 mL
